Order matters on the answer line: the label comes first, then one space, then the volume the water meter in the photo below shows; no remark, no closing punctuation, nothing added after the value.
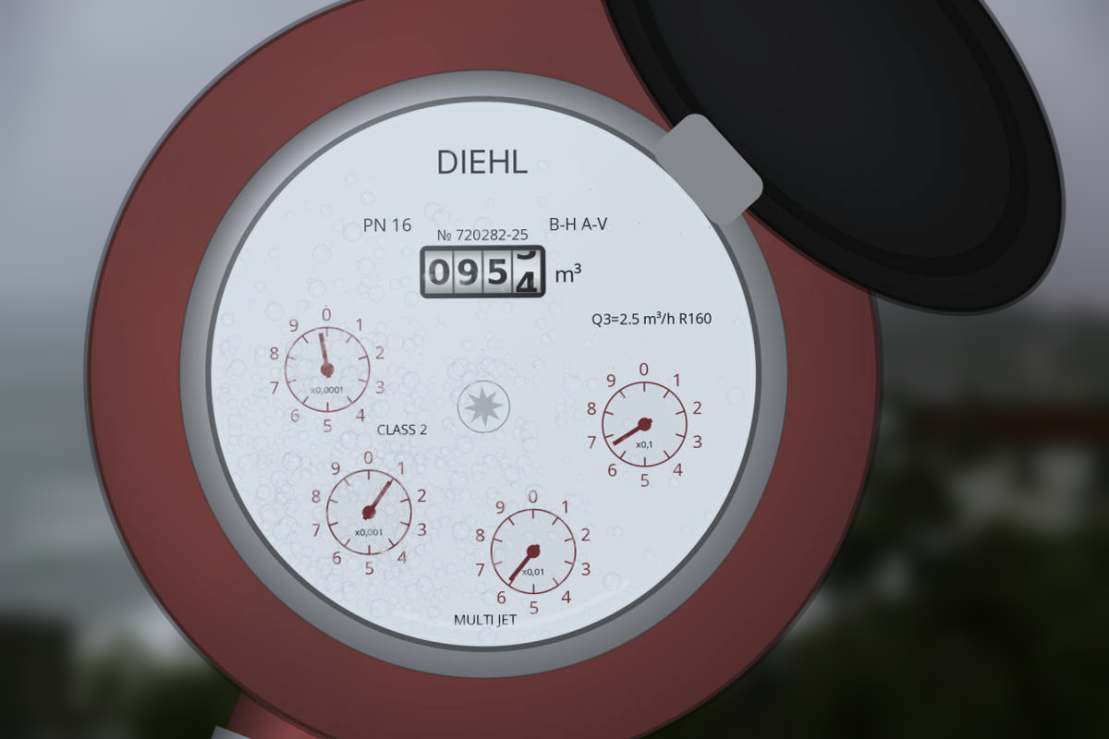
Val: 953.6609 m³
